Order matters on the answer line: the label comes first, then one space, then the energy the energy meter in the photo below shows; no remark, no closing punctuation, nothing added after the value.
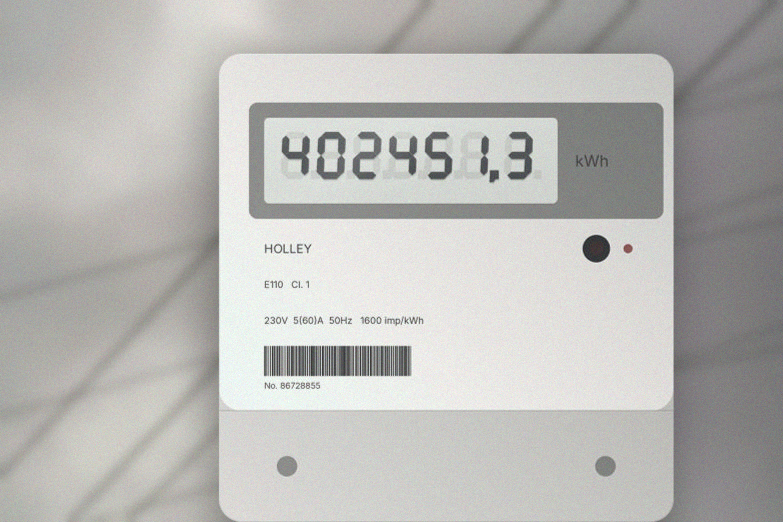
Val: 402451.3 kWh
